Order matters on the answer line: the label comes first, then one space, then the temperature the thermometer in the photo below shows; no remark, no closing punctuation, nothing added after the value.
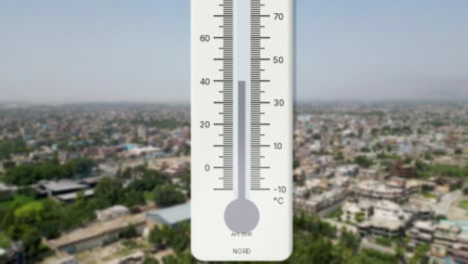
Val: 40 °C
